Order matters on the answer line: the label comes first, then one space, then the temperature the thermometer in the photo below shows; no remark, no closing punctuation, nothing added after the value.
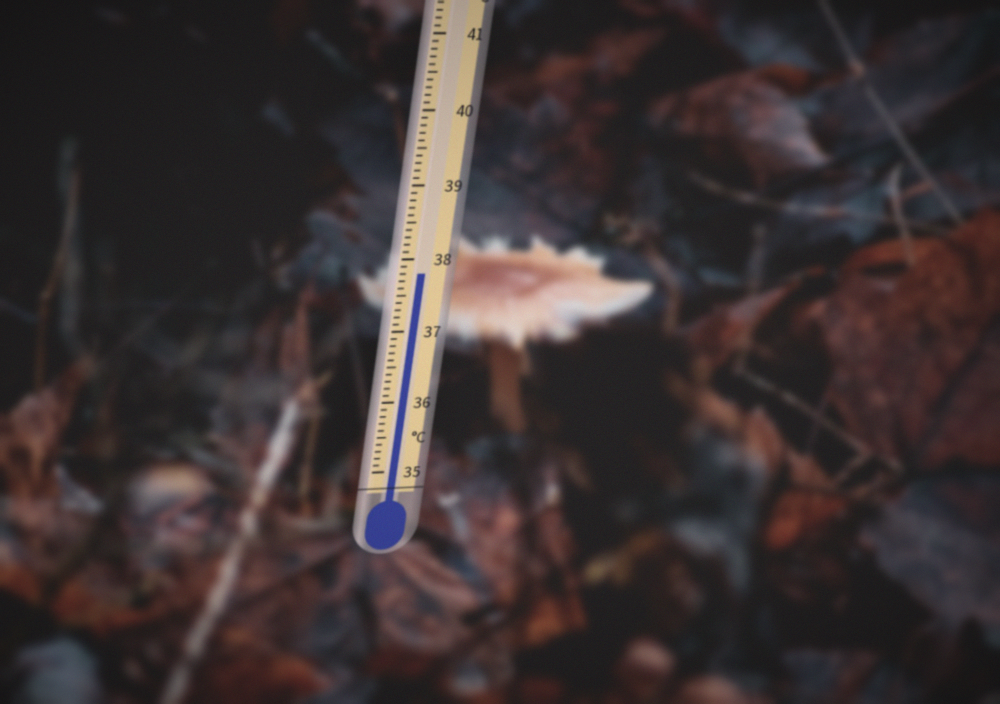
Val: 37.8 °C
